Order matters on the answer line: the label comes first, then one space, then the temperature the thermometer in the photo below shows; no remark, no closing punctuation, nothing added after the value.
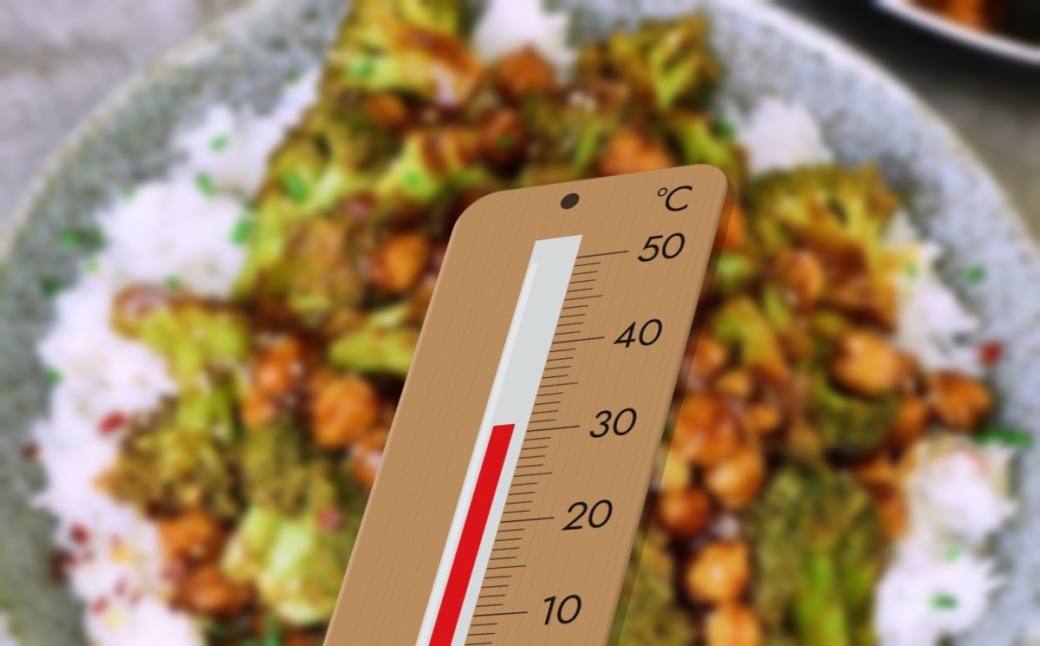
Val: 31 °C
